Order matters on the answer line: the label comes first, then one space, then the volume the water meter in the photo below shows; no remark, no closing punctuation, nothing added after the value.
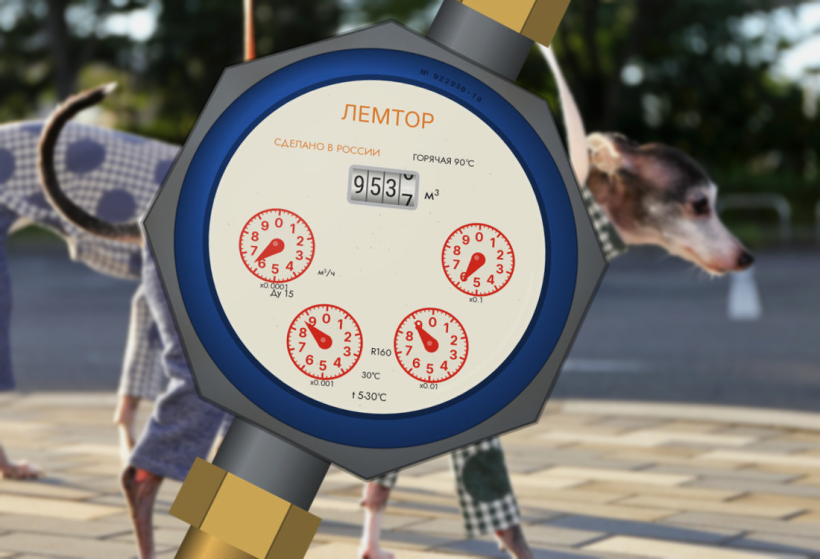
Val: 9536.5886 m³
